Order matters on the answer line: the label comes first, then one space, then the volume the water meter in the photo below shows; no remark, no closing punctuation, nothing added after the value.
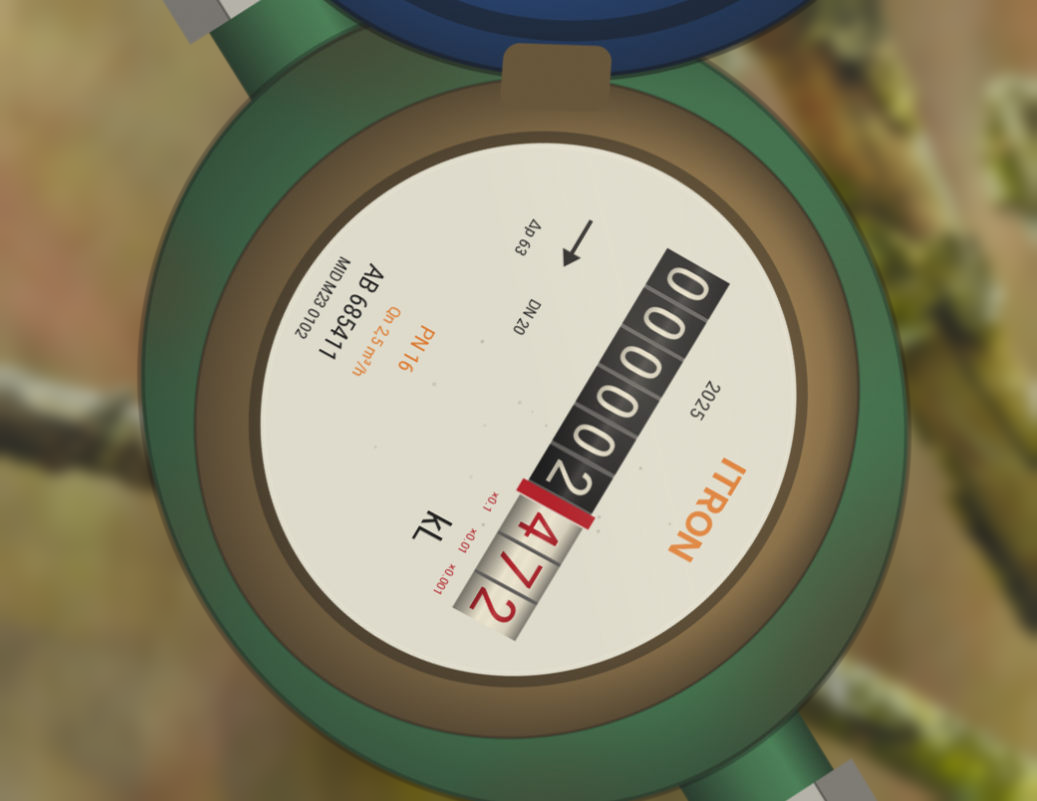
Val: 2.472 kL
